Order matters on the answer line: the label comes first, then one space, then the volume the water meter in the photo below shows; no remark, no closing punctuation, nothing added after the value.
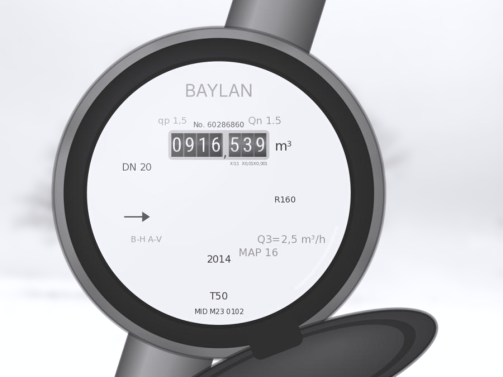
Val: 916.539 m³
